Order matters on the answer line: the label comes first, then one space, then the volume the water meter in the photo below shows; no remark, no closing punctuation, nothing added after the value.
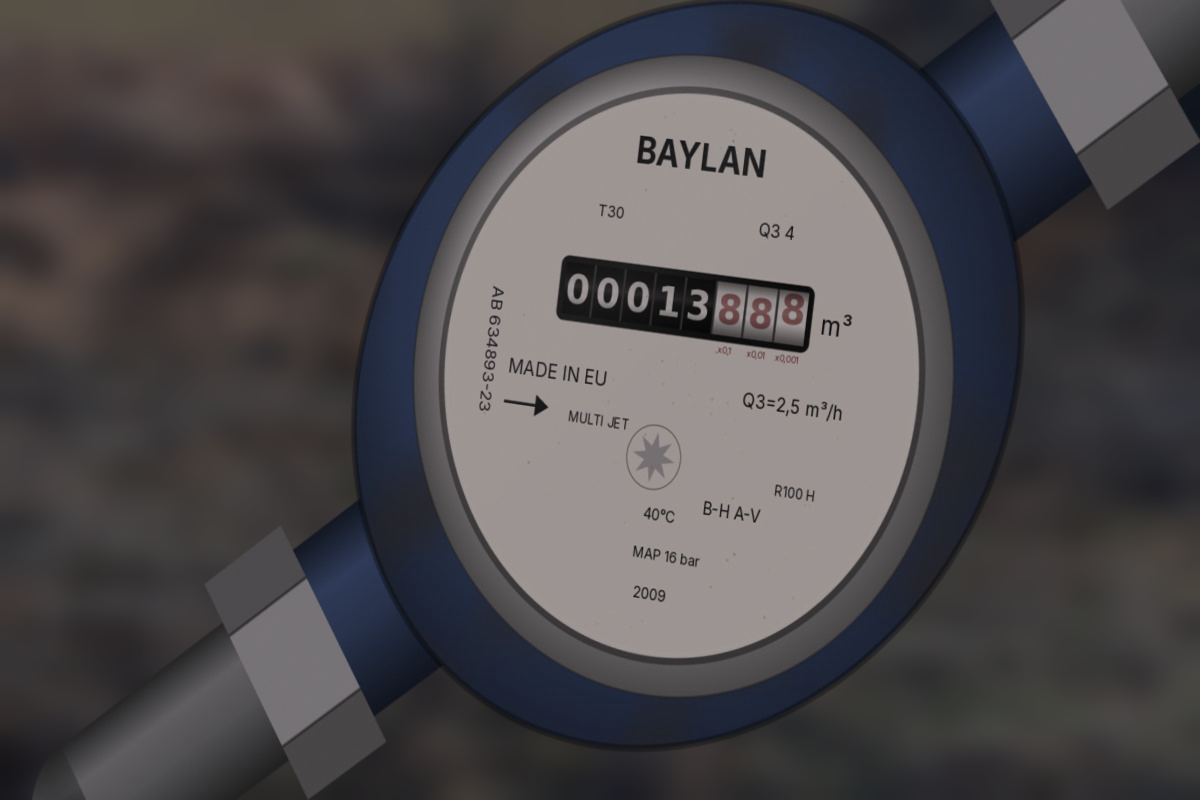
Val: 13.888 m³
